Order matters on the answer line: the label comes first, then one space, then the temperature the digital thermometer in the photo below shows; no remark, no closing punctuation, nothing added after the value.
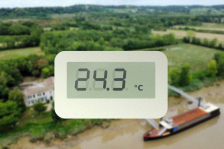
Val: 24.3 °C
